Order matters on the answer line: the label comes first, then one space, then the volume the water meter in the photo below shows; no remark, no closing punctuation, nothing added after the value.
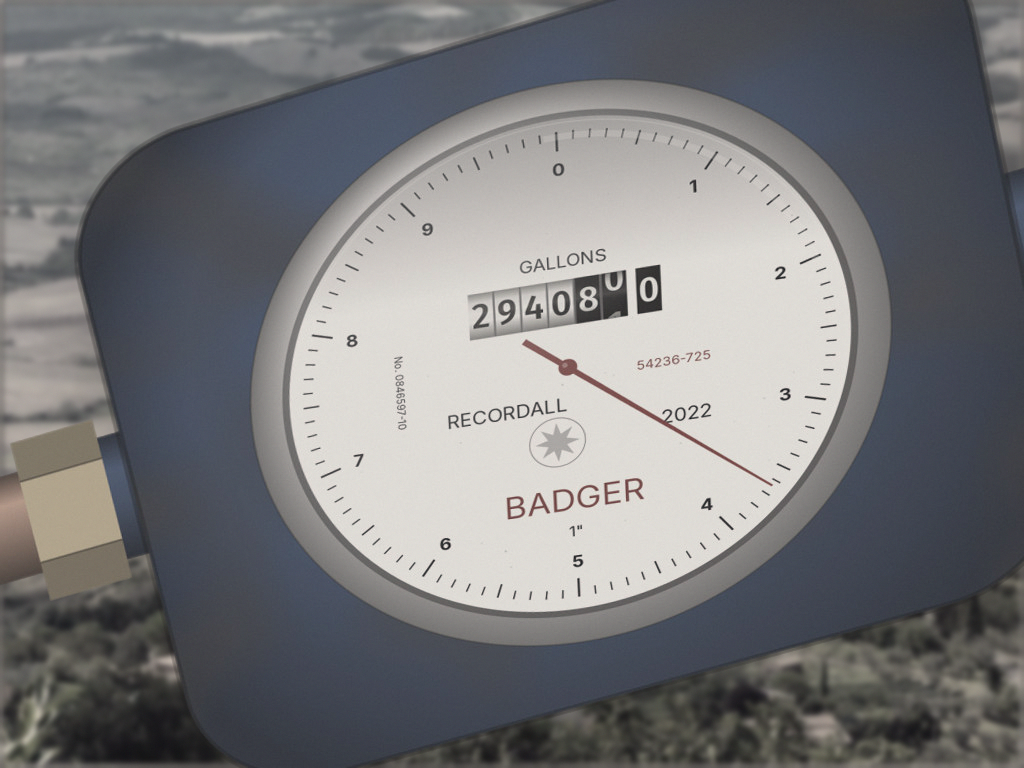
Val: 2940803.6 gal
